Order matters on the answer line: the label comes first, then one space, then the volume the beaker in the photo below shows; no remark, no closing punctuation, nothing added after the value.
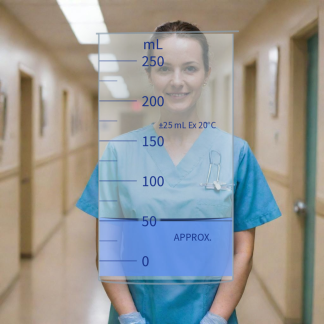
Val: 50 mL
